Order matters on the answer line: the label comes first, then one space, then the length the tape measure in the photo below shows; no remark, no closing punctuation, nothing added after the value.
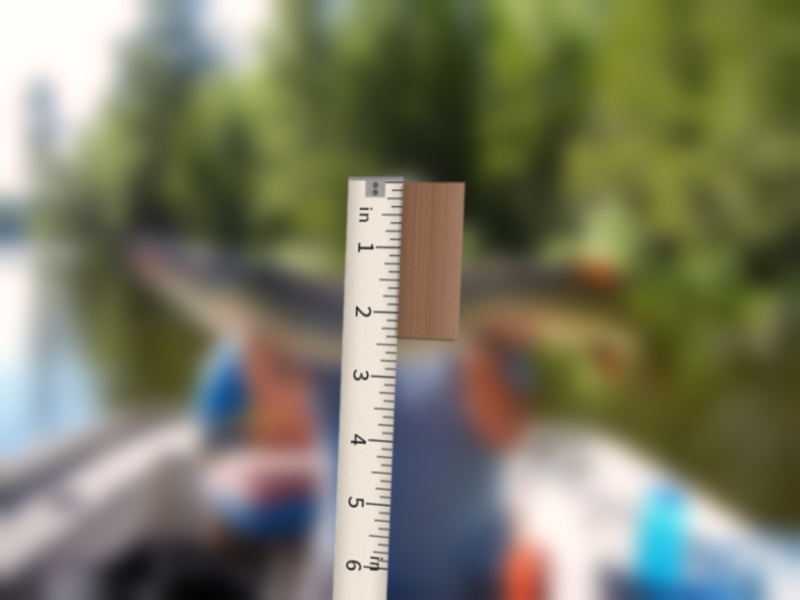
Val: 2.375 in
